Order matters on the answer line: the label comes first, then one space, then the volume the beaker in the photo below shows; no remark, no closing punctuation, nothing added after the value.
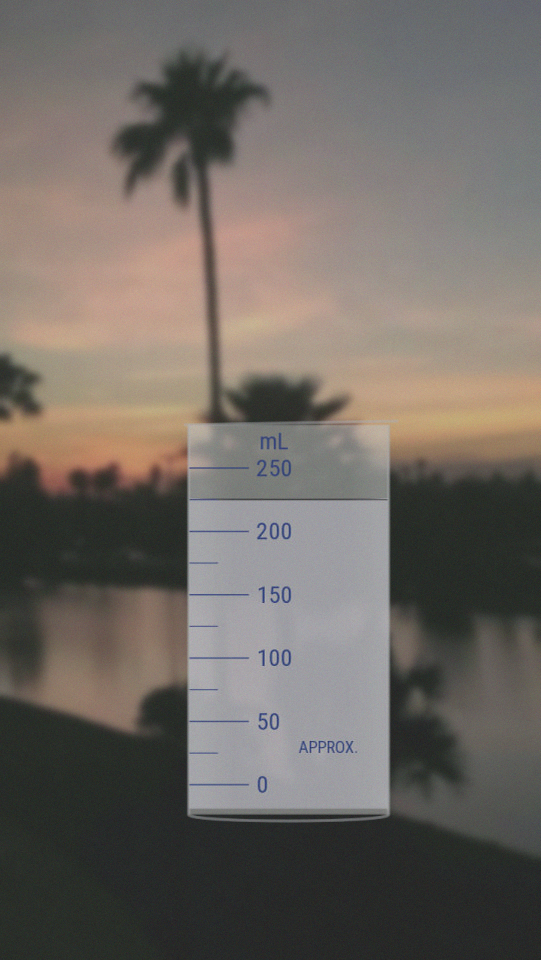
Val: 225 mL
